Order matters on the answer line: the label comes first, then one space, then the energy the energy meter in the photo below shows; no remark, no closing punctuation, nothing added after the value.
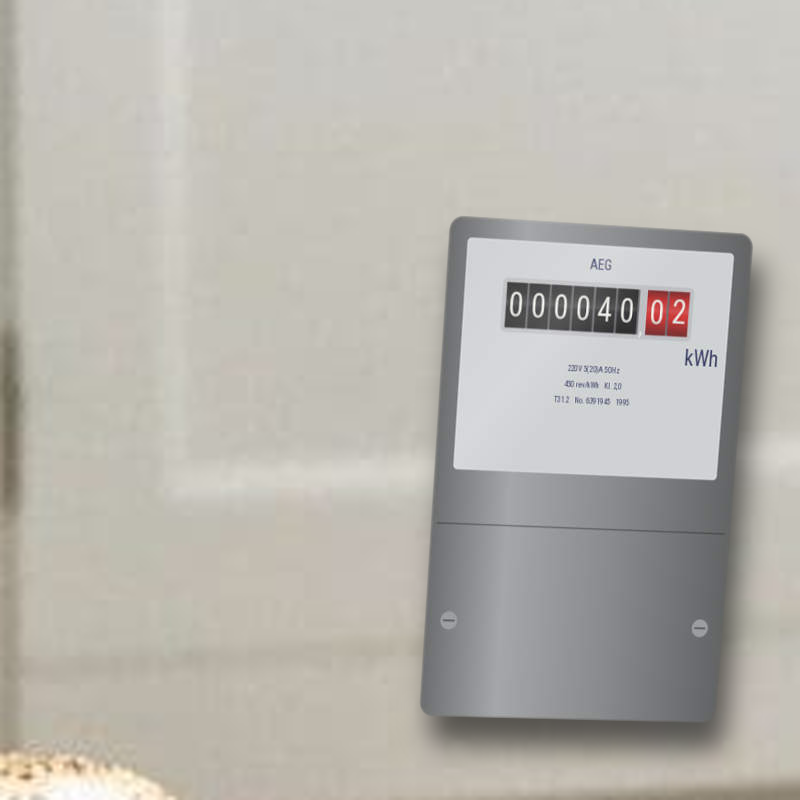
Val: 40.02 kWh
